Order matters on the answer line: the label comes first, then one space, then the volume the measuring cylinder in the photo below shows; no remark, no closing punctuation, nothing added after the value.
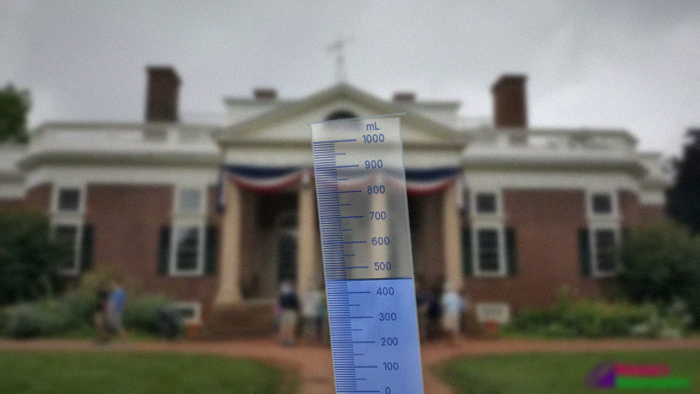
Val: 450 mL
